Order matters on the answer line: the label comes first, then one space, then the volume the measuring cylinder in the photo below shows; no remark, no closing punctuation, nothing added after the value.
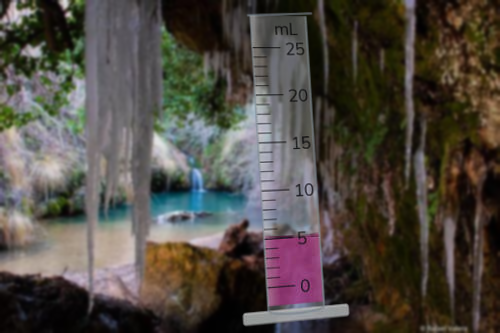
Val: 5 mL
